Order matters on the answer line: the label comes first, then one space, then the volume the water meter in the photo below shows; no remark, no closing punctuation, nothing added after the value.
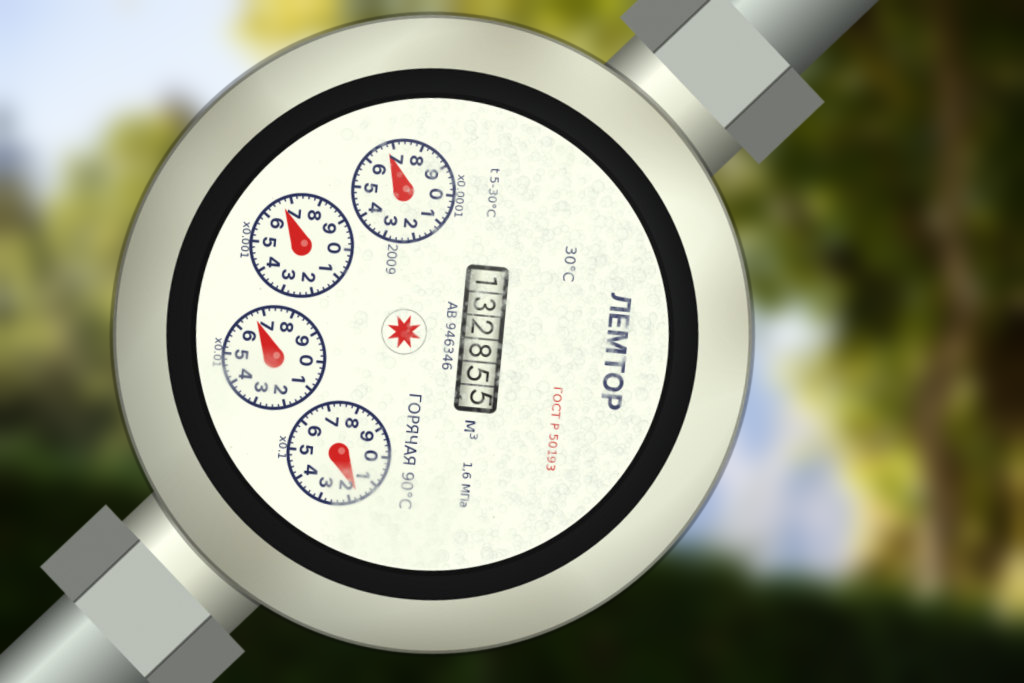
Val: 132855.1666 m³
